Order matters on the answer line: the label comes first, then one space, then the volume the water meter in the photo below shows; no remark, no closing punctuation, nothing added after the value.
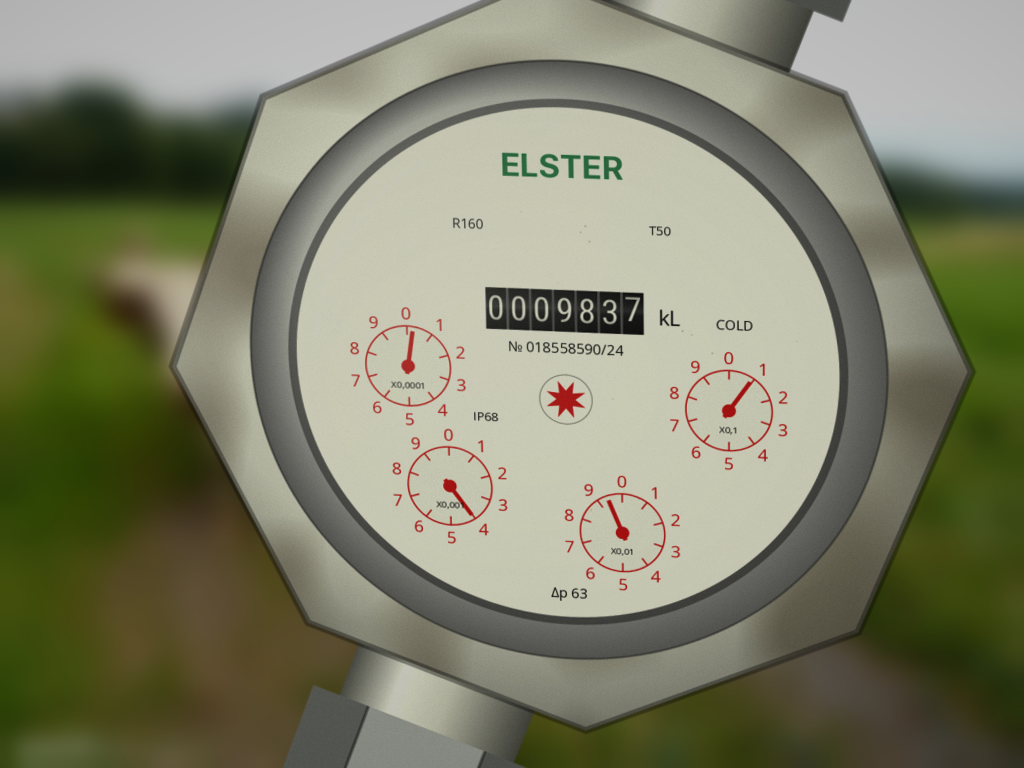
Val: 9837.0940 kL
